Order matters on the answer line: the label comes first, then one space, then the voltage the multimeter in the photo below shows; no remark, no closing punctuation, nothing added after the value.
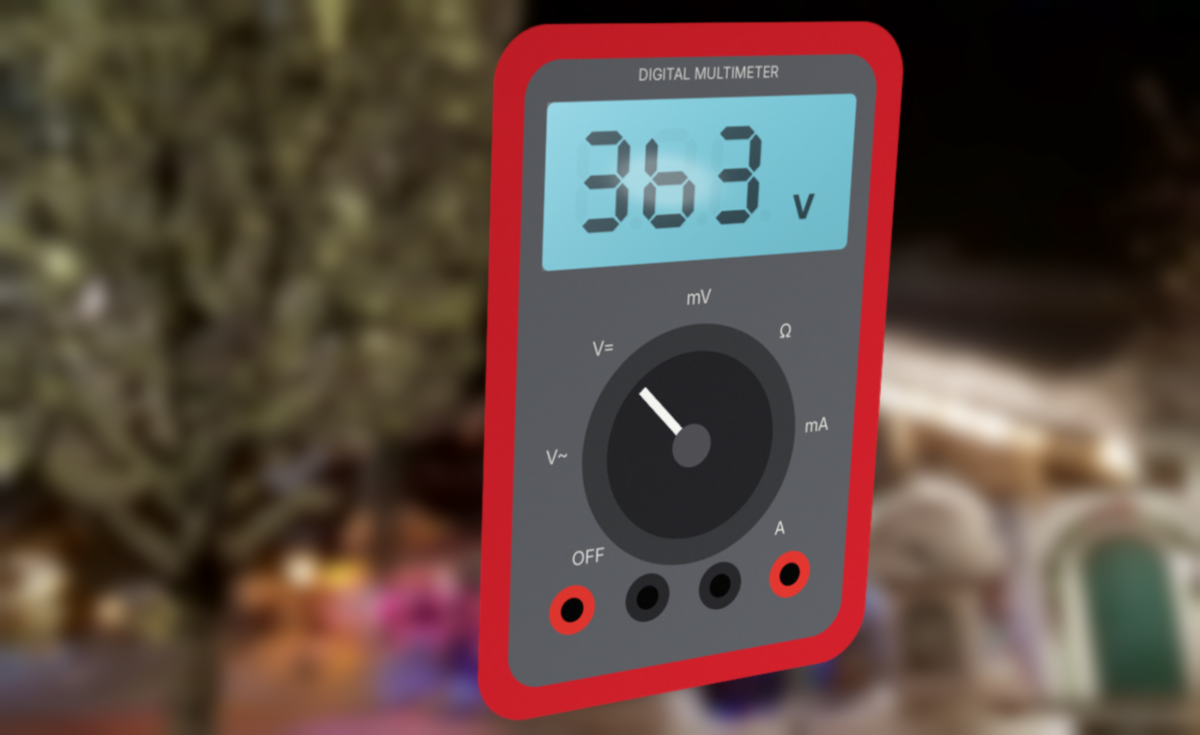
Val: 363 V
